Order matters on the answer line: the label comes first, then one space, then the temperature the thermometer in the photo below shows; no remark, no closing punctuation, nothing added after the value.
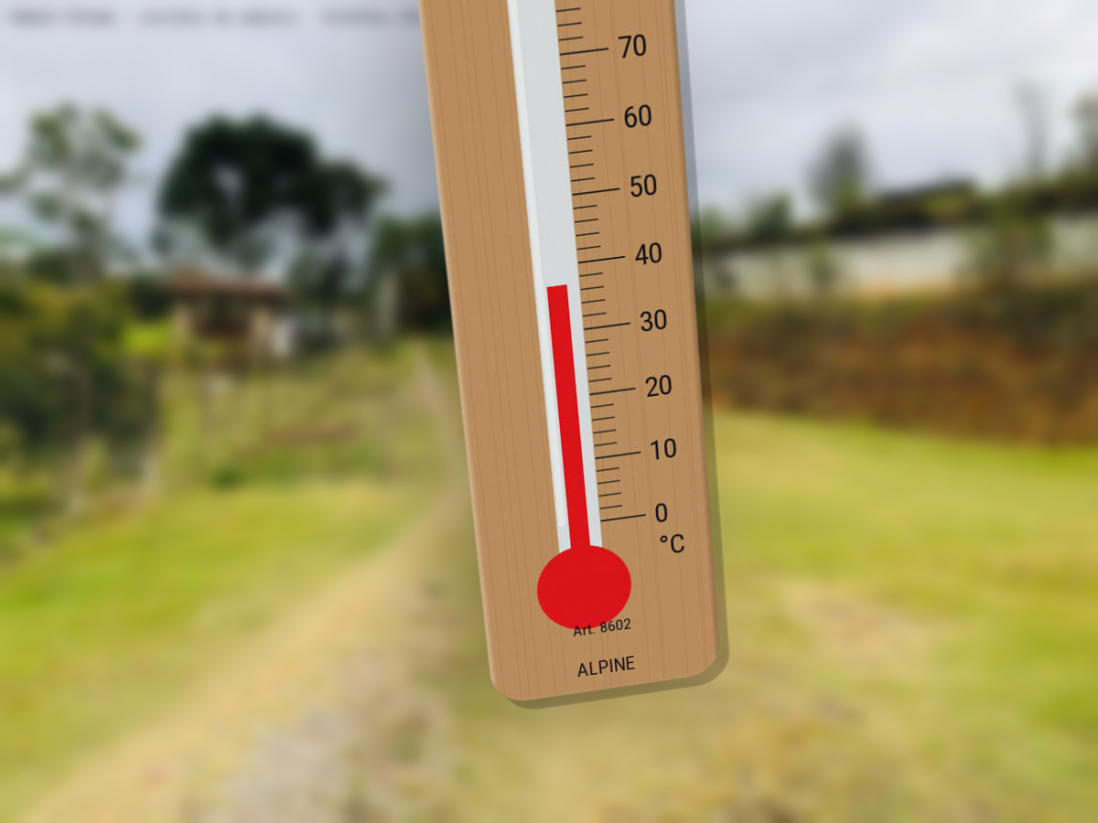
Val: 37 °C
